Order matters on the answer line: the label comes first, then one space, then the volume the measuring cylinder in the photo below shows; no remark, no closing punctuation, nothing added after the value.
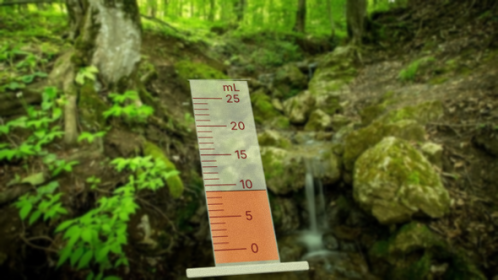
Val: 9 mL
